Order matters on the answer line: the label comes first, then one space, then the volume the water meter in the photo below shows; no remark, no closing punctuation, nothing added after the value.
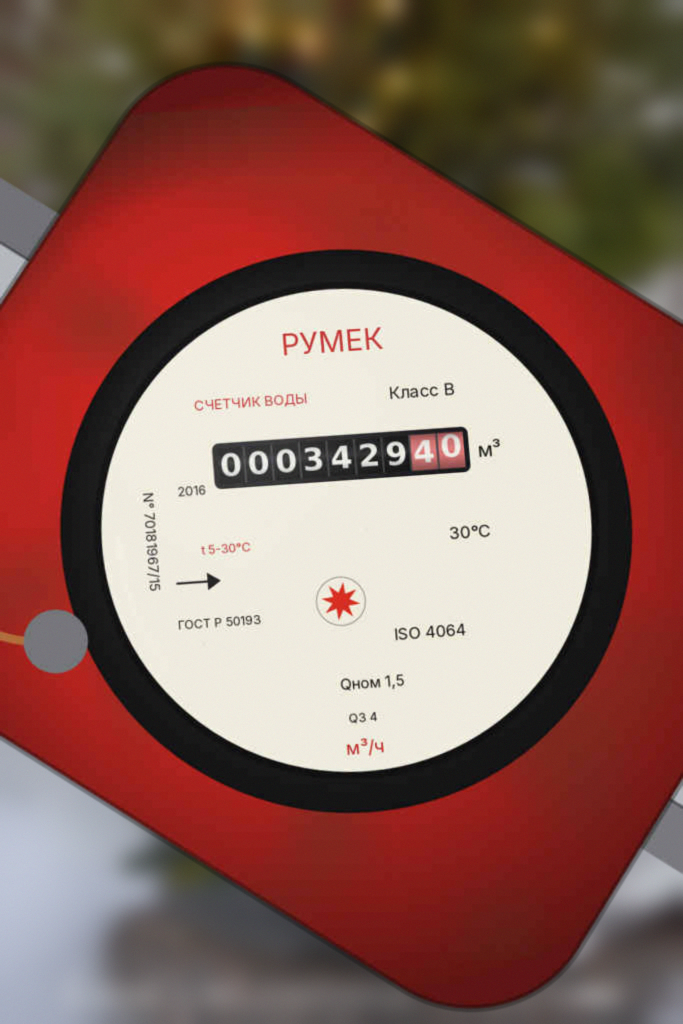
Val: 3429.40 m³
